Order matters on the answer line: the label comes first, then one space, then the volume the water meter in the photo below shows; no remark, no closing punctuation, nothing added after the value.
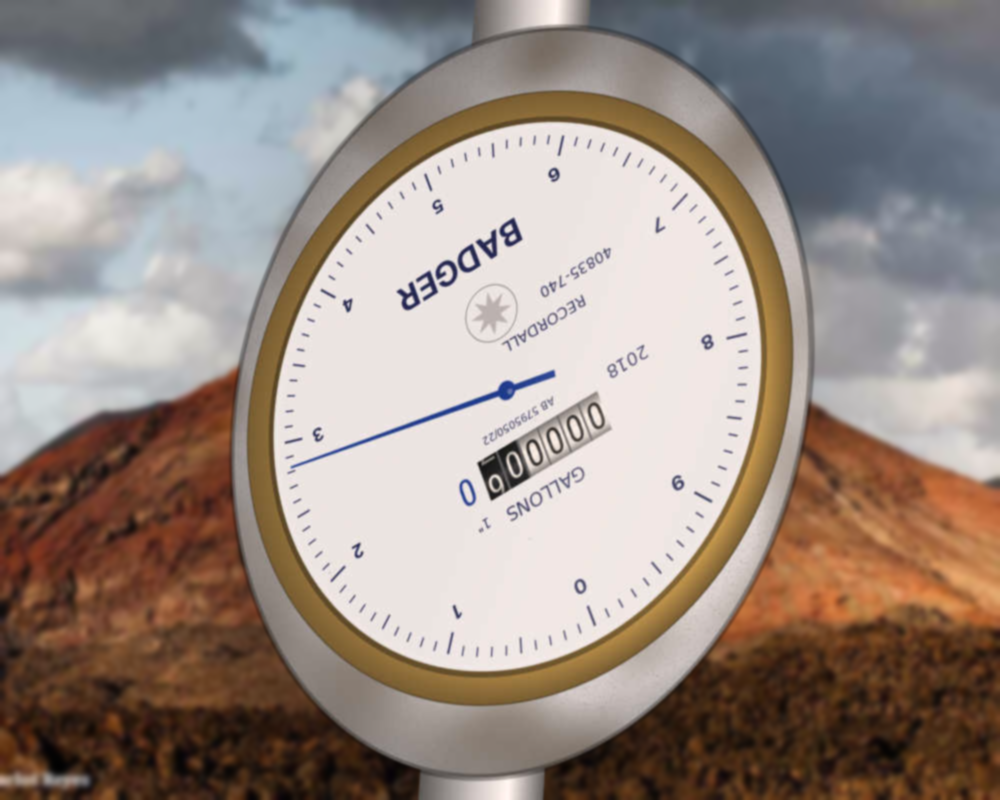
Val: 62.8 gal
